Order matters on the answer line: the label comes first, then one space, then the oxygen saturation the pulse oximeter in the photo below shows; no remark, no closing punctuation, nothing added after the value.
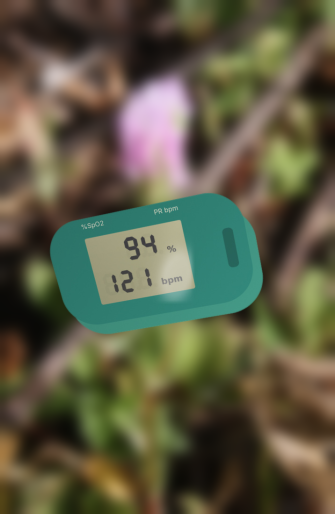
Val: 94 %
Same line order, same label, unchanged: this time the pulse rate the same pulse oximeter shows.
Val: 121 bpm
